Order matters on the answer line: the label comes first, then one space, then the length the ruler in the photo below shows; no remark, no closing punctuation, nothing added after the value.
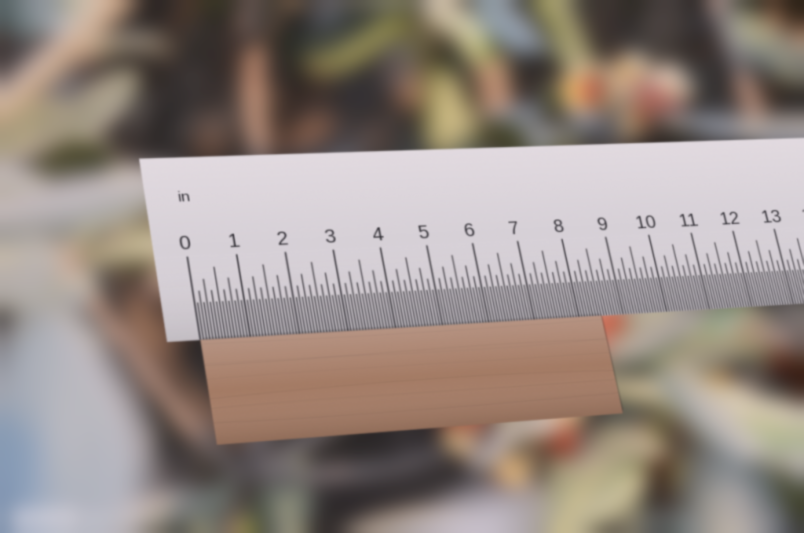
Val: 8.5 in
